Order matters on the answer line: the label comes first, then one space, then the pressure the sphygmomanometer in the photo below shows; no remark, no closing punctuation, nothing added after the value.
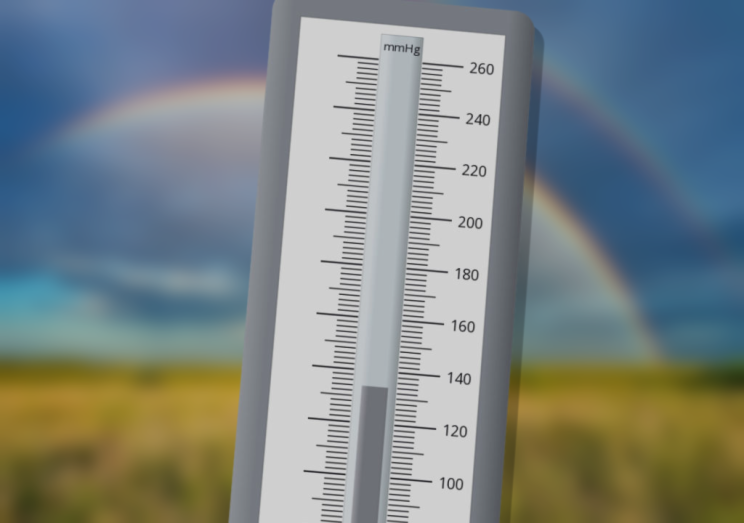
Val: 134 mmHg
